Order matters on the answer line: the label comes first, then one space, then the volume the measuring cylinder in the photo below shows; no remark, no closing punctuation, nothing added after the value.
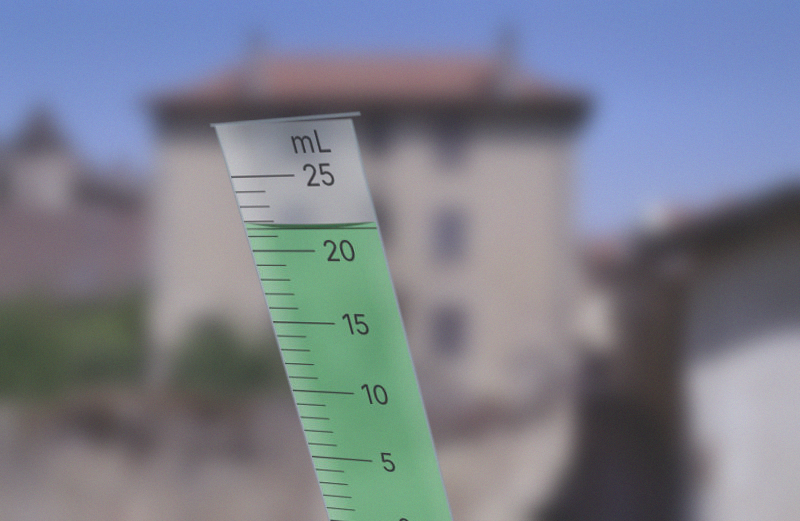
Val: 21.5 mL
